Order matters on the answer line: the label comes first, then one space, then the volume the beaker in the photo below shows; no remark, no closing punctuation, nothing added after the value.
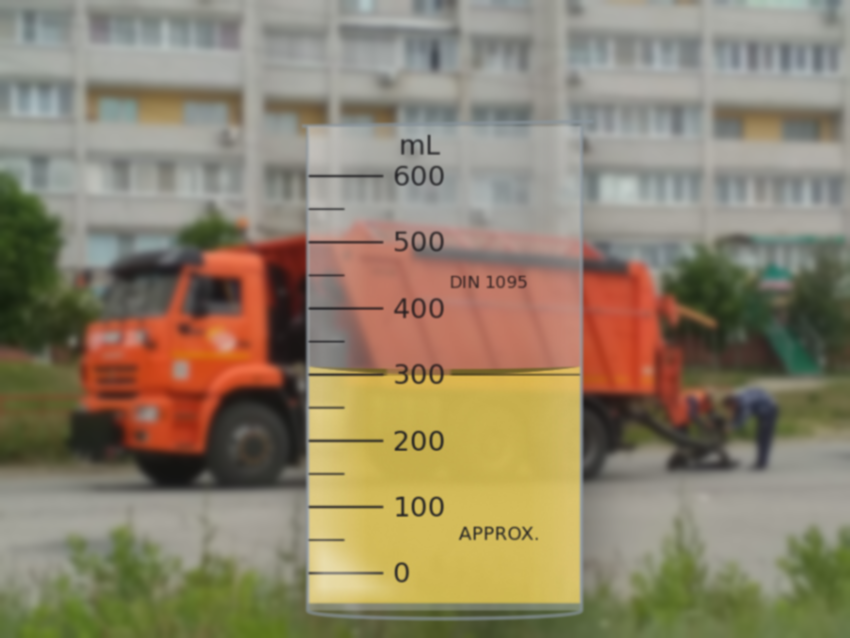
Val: 300 mL
